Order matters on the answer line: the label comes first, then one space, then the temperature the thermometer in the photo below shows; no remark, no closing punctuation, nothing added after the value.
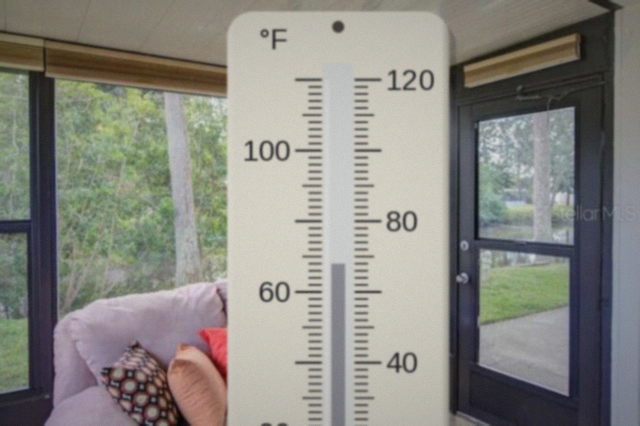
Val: 68 °F
